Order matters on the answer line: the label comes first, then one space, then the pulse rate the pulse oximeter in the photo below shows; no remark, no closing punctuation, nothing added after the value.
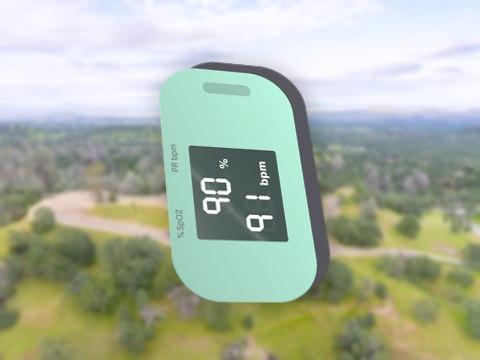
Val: 91 bpm
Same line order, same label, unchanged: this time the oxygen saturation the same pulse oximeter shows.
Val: 90 %
